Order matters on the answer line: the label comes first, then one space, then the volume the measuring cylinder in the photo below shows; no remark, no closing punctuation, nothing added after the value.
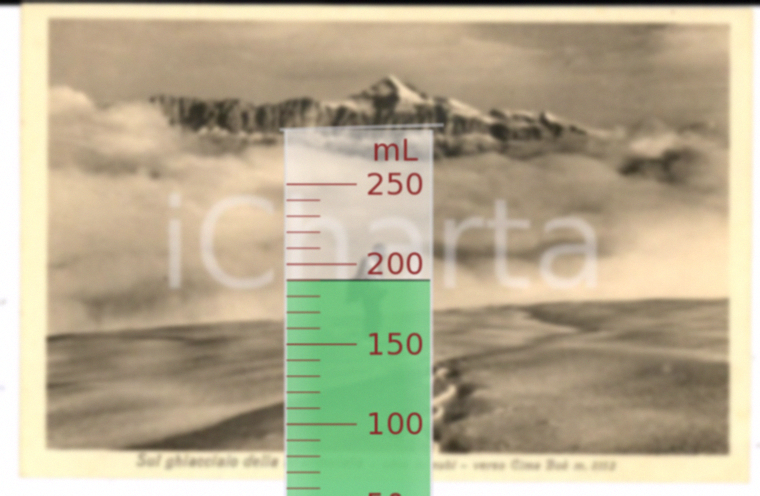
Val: 190 mL
